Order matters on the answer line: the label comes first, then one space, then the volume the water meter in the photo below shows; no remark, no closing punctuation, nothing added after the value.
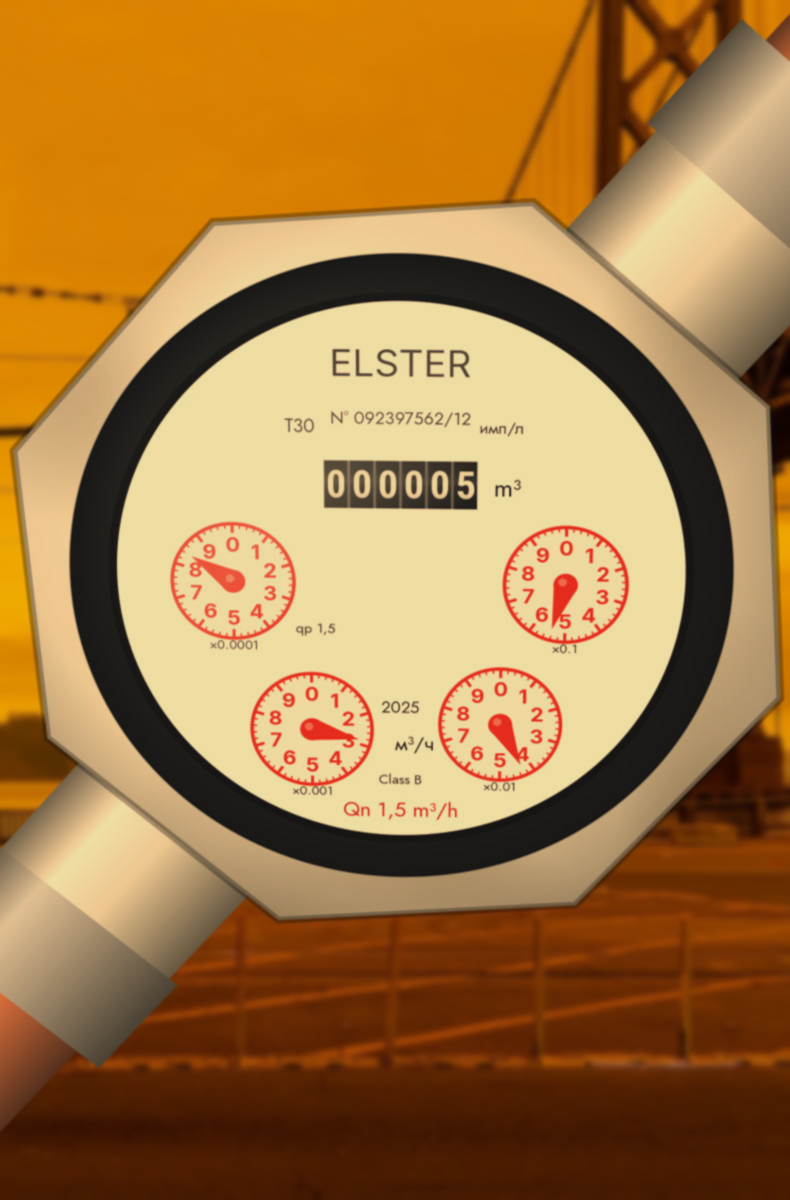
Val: 5.5428 m³
